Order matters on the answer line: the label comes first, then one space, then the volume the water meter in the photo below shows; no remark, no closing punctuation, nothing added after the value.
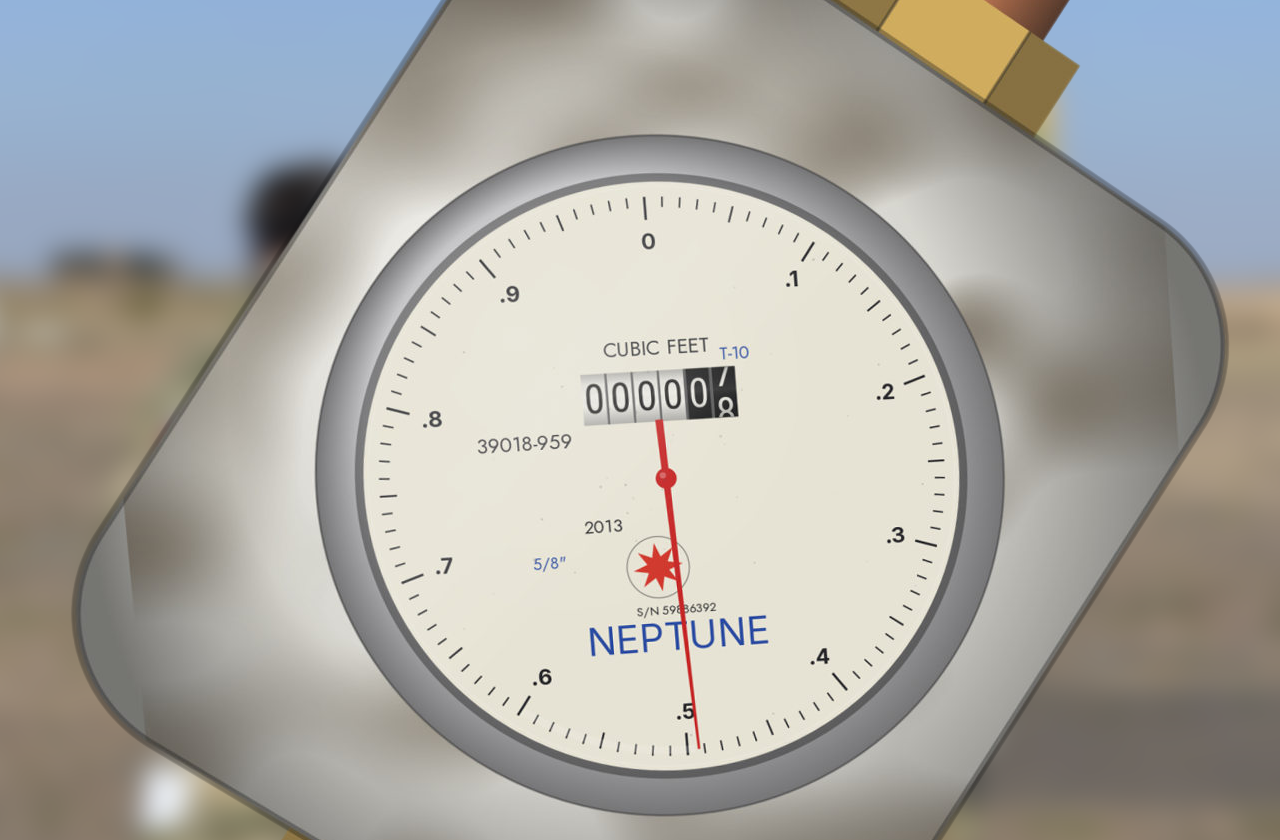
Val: 7.49 ft³
